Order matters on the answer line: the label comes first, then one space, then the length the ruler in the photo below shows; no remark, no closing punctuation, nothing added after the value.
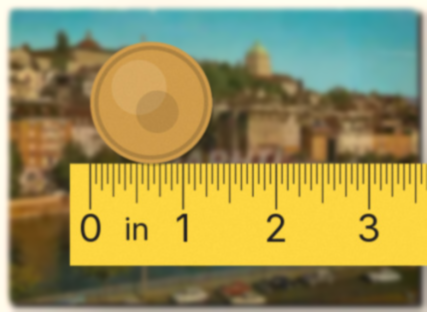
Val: 1.3125 in
